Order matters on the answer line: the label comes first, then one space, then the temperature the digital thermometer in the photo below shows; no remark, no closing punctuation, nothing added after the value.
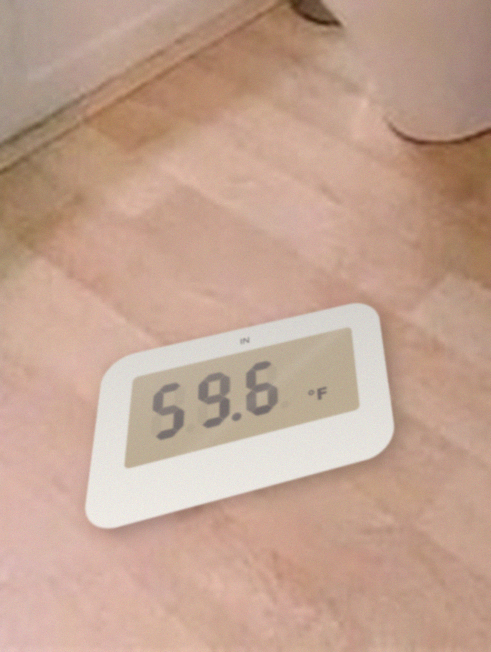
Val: 59.6 °F
